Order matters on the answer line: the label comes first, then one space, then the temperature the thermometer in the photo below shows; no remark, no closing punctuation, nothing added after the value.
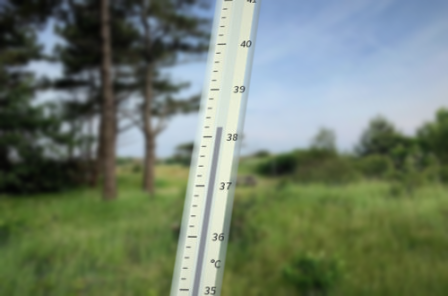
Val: 38.2 °C
